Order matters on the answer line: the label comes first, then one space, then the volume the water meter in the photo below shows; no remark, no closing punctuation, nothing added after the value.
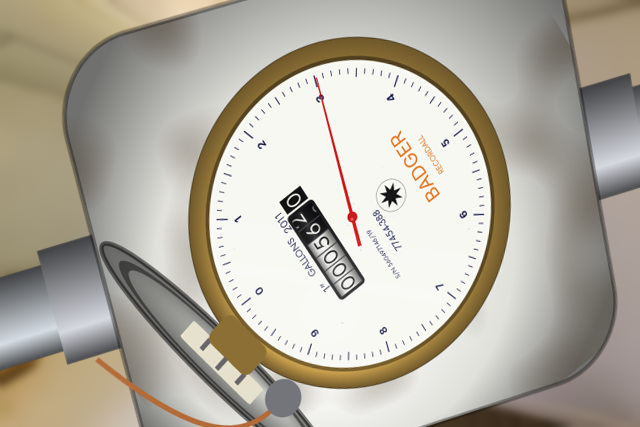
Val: 5623.0 gal
